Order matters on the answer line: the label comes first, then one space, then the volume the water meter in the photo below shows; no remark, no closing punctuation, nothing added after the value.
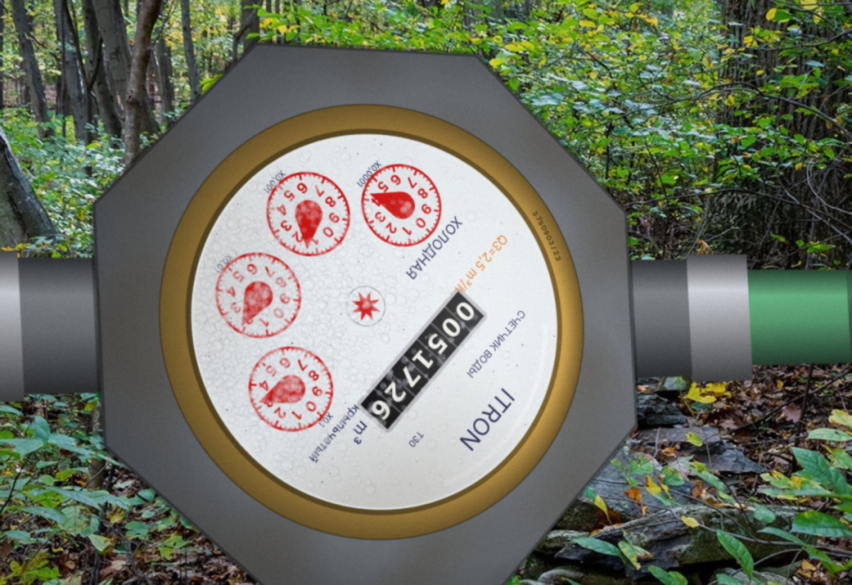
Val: 51726.3214 m³
